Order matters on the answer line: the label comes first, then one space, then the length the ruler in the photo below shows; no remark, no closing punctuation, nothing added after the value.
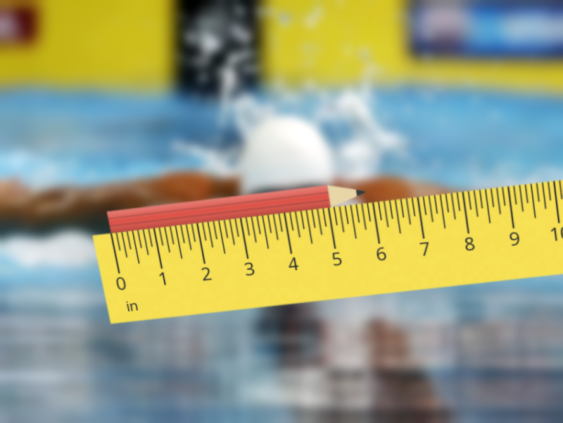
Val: 5.875 in
